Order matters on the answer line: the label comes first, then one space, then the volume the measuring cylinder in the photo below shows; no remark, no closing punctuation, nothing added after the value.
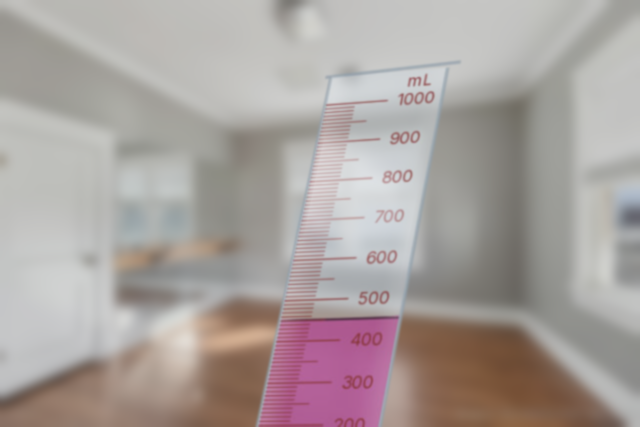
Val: 450 mL
